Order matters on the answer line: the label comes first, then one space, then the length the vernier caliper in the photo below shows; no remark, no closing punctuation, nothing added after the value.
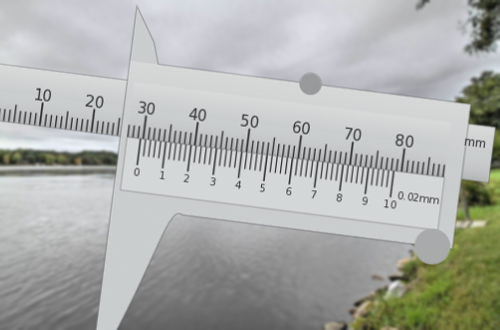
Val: 29.5 mm
